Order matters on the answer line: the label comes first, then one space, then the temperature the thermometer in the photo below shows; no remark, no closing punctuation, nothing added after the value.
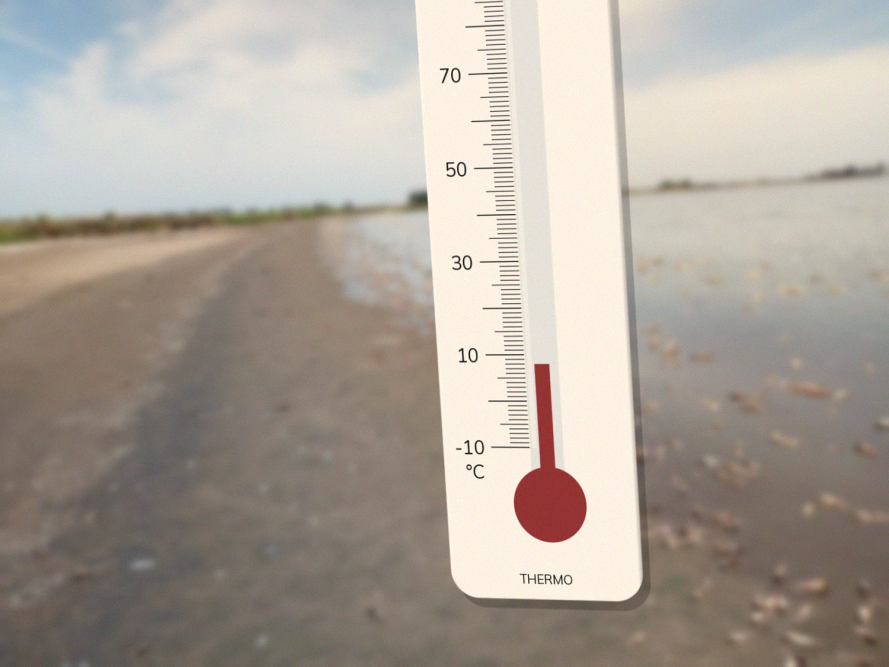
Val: 8 °C
